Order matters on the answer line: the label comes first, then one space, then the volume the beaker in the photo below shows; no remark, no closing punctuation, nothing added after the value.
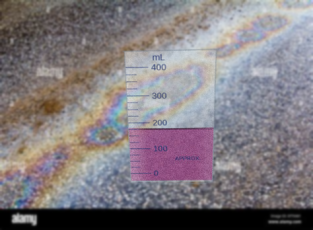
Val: 175 mL
